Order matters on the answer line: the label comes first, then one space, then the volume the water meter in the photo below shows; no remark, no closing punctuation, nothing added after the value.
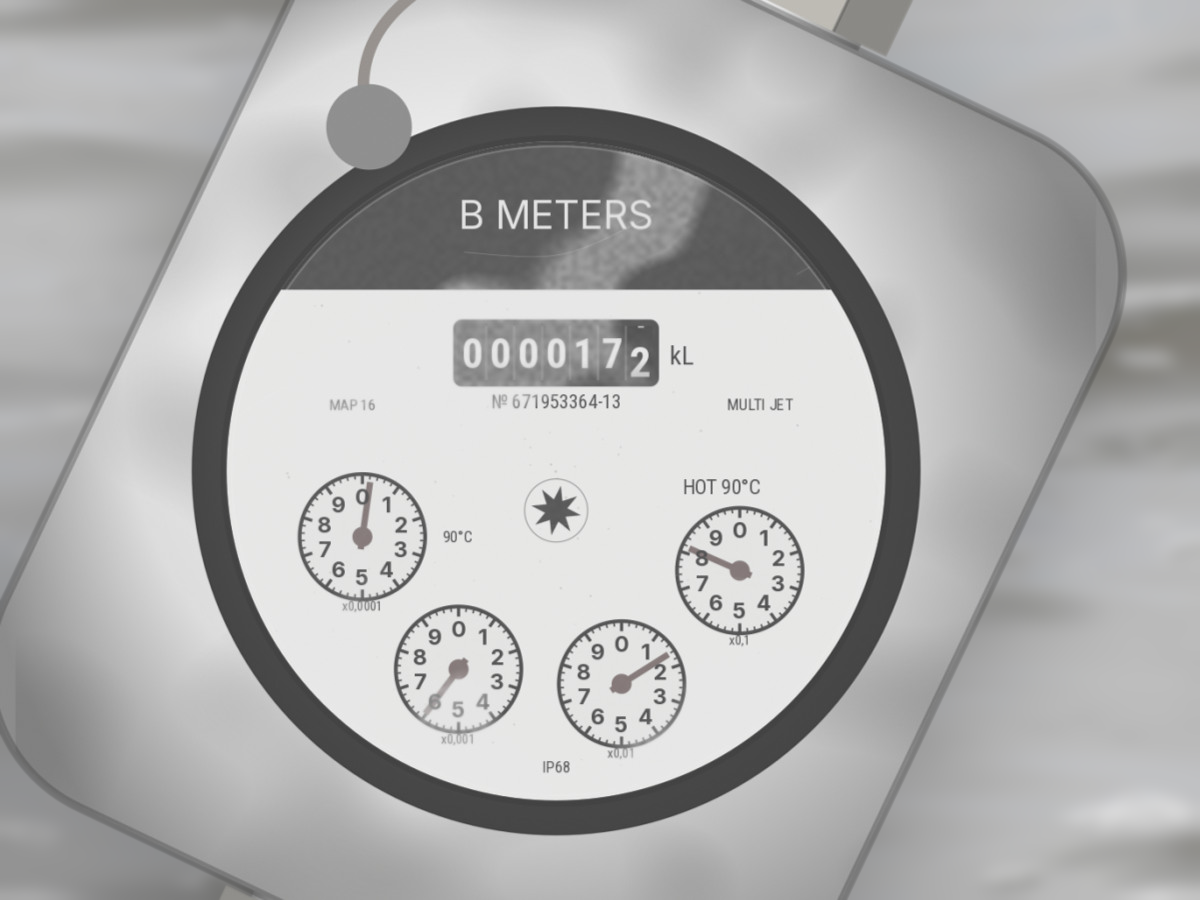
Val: 171.8160 kL
